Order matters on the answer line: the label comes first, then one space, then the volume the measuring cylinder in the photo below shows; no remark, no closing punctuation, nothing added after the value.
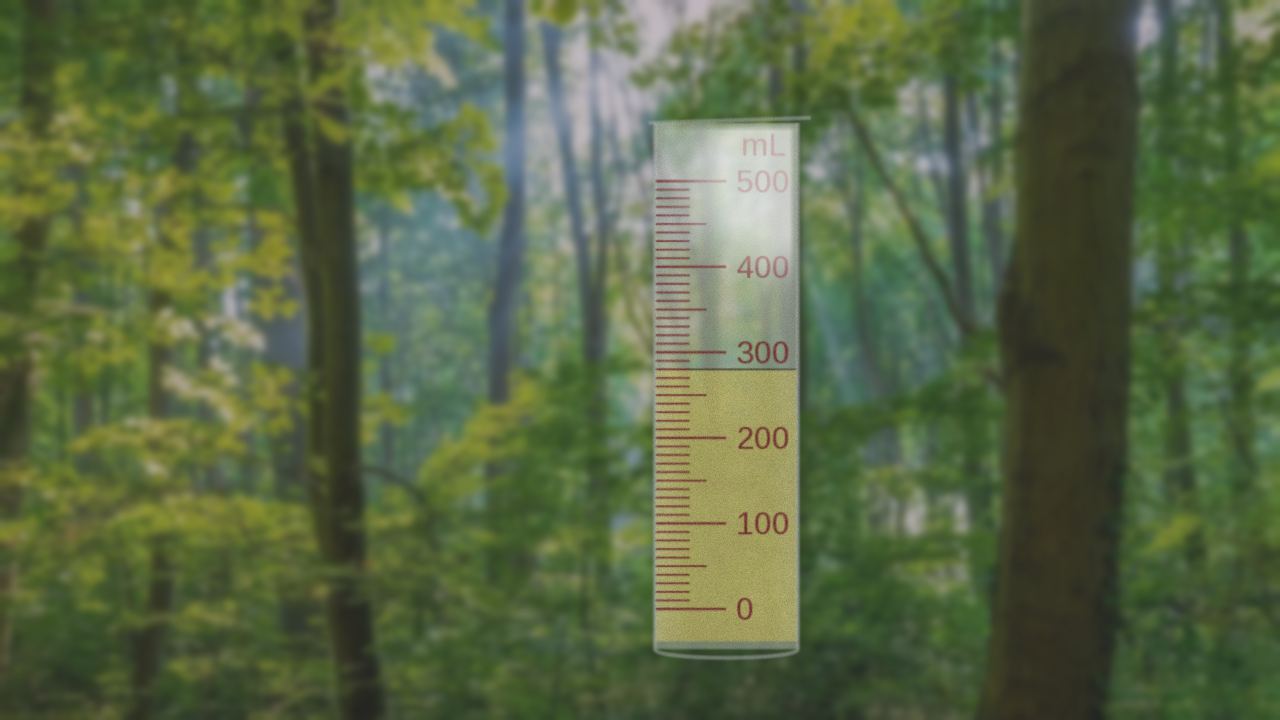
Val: 280 mL
